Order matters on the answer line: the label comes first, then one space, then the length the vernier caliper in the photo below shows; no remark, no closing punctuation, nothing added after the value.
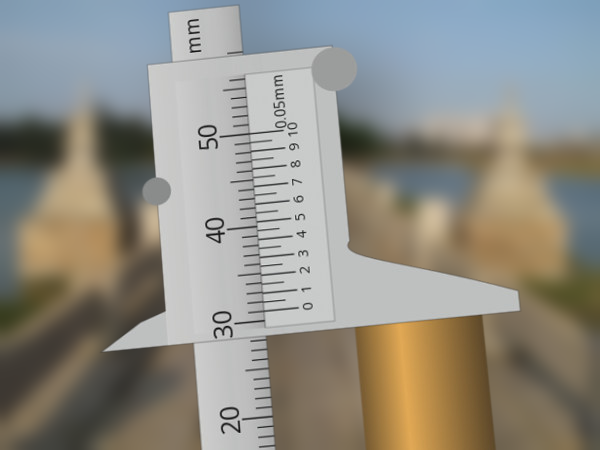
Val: 31.0 mm
